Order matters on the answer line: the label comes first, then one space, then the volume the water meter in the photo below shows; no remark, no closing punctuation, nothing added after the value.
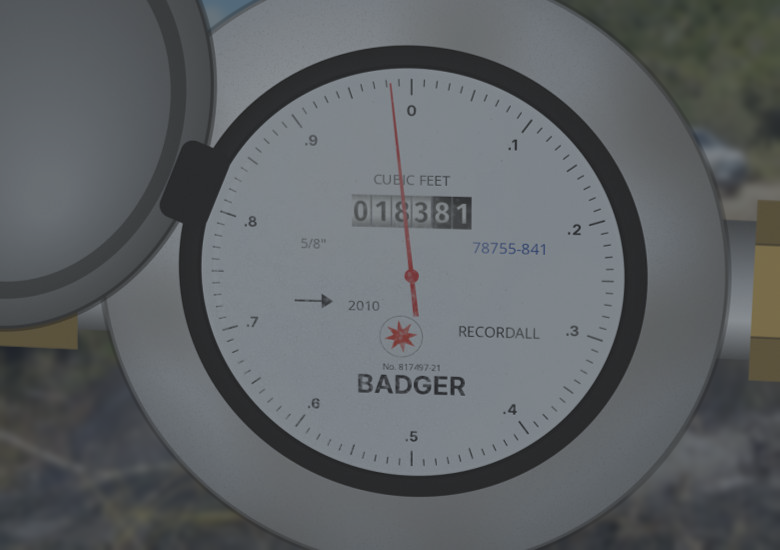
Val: 18380.98 ft³
